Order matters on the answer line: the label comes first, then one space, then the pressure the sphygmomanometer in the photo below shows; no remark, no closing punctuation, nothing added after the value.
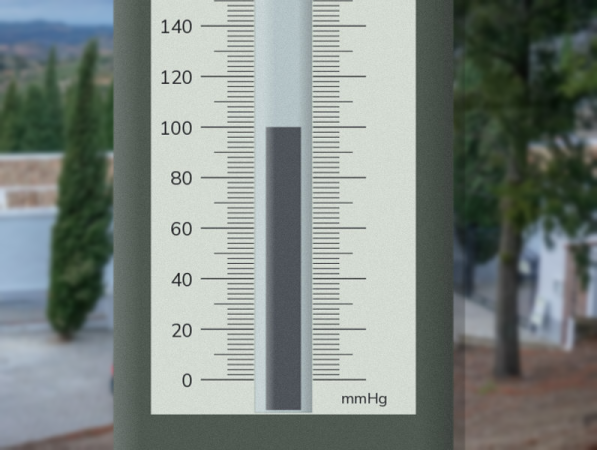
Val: 100 mmHg
